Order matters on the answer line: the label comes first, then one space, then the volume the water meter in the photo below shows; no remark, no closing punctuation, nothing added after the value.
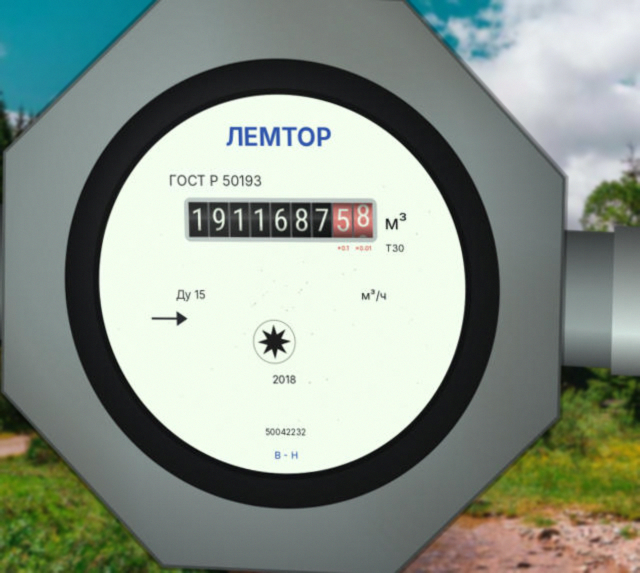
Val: 1911687.58 m³
